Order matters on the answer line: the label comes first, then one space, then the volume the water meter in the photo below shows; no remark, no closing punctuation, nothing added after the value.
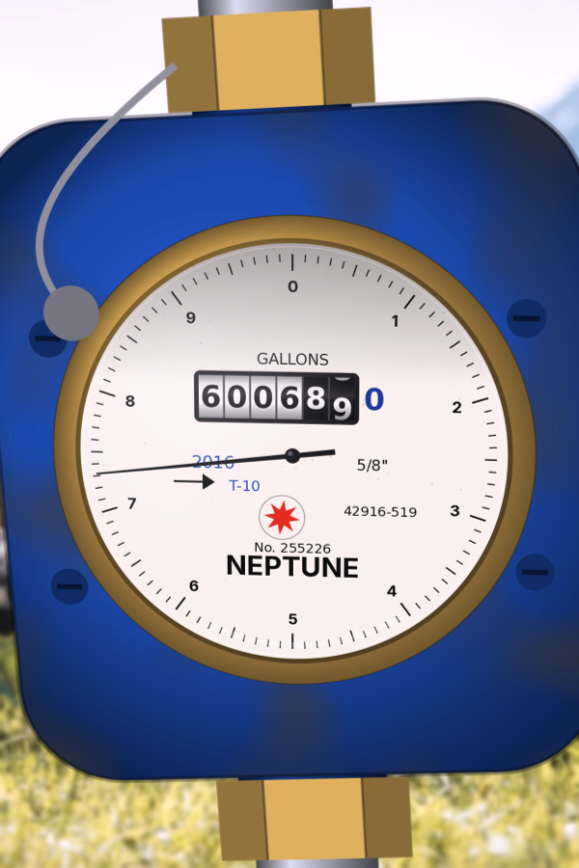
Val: 6006887.3 gal
